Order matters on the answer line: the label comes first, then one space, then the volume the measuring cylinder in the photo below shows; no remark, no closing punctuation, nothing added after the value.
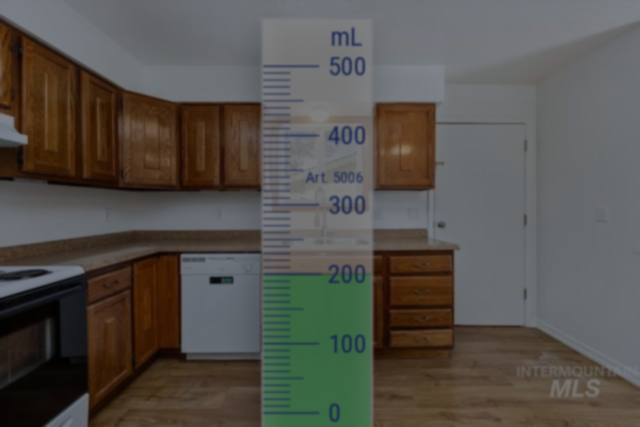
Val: 200 mL
